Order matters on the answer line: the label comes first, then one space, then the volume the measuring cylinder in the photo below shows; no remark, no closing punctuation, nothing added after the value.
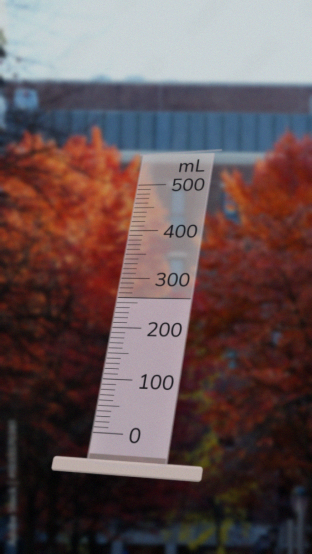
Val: 260 mL
